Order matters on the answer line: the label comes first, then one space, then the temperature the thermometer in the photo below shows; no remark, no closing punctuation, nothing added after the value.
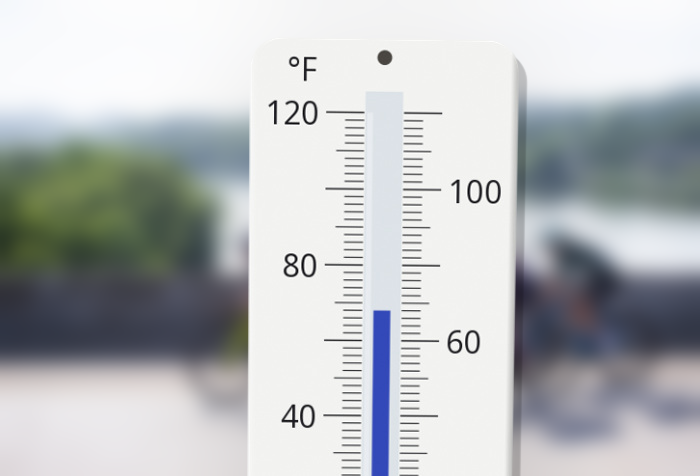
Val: 68 °F
